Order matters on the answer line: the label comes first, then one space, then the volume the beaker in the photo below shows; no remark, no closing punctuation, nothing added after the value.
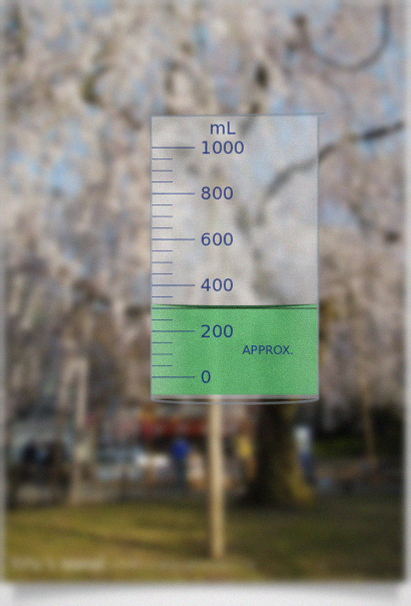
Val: 300 mL
